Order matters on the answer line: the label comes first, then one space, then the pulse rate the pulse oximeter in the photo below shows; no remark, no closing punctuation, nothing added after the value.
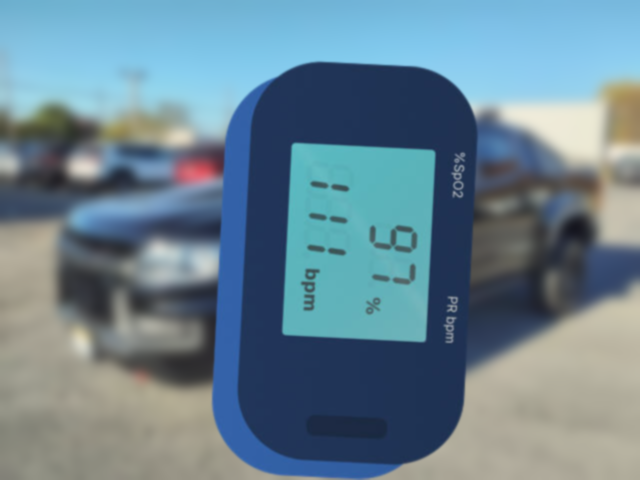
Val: 111 bpm
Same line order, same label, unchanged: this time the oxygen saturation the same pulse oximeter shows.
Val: 97 %
